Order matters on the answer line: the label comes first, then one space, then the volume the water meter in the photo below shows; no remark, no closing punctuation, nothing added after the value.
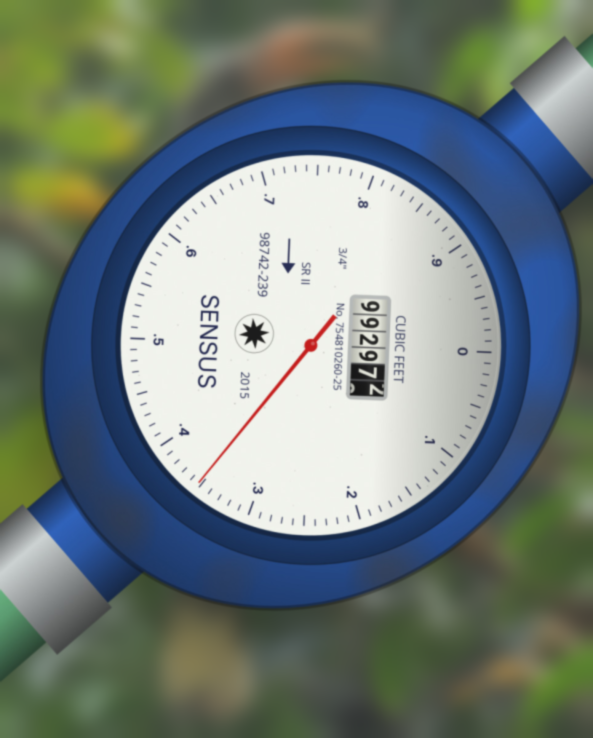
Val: 992972.35 ft³
